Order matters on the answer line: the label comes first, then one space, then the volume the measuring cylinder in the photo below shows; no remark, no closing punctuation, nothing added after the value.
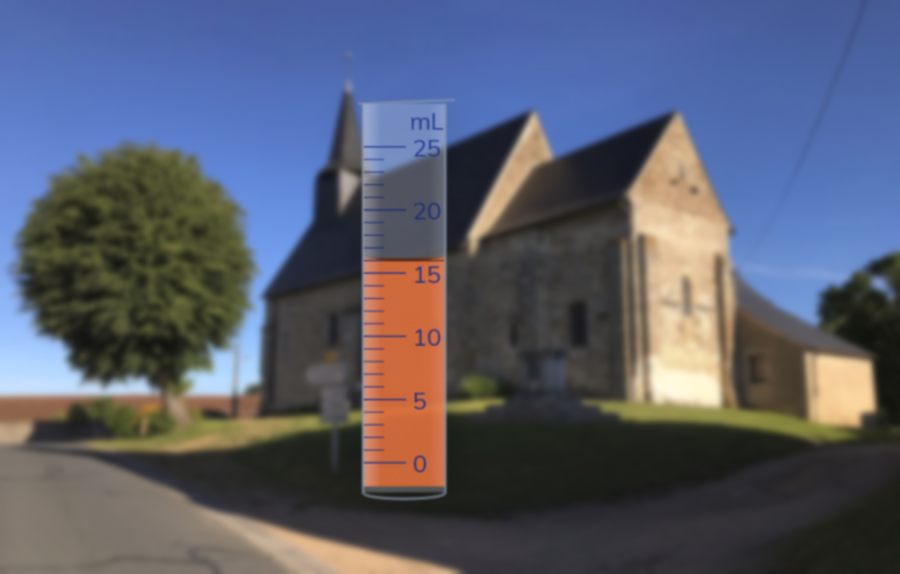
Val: 16 mL
